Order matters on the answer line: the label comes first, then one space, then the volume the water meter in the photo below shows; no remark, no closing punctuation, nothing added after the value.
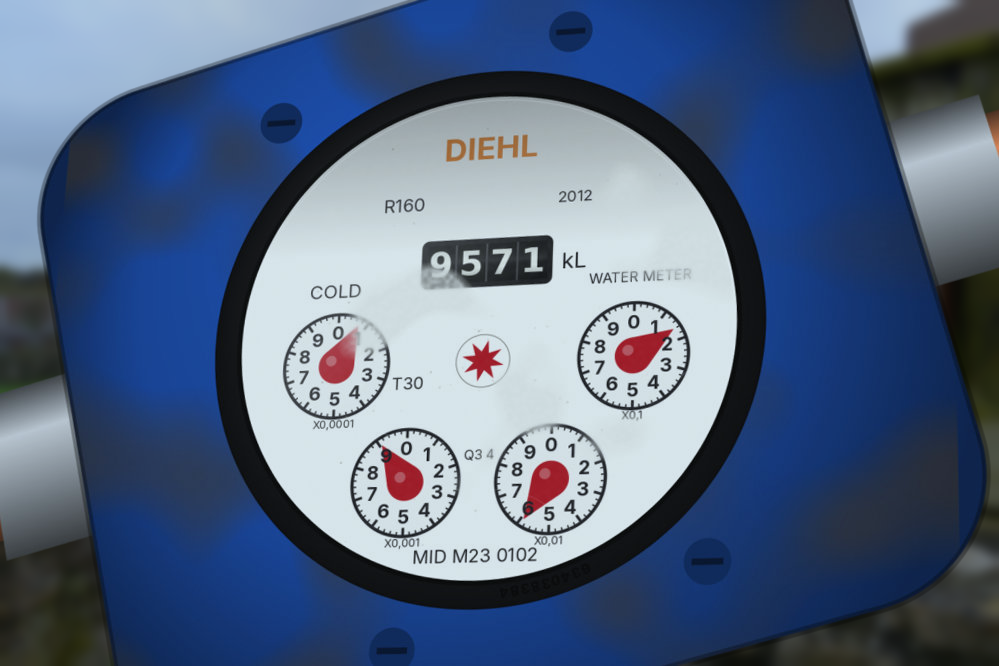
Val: 9571.1590 kL
